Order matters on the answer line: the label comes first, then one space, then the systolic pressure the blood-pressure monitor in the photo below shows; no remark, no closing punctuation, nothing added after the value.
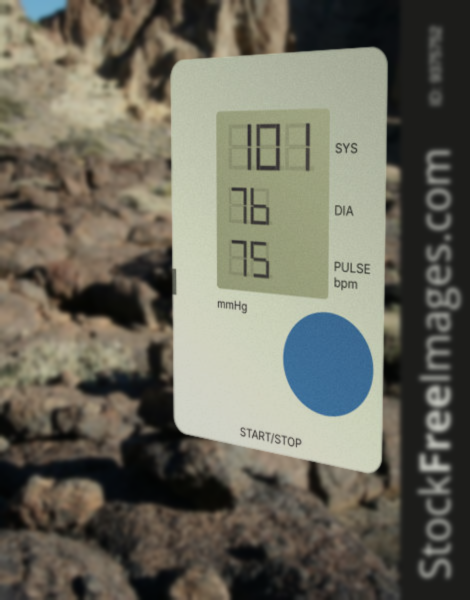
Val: 101 mmHg
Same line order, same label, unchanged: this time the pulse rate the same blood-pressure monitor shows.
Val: 75 bpm
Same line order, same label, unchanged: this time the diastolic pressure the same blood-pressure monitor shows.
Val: 76 mmHg
